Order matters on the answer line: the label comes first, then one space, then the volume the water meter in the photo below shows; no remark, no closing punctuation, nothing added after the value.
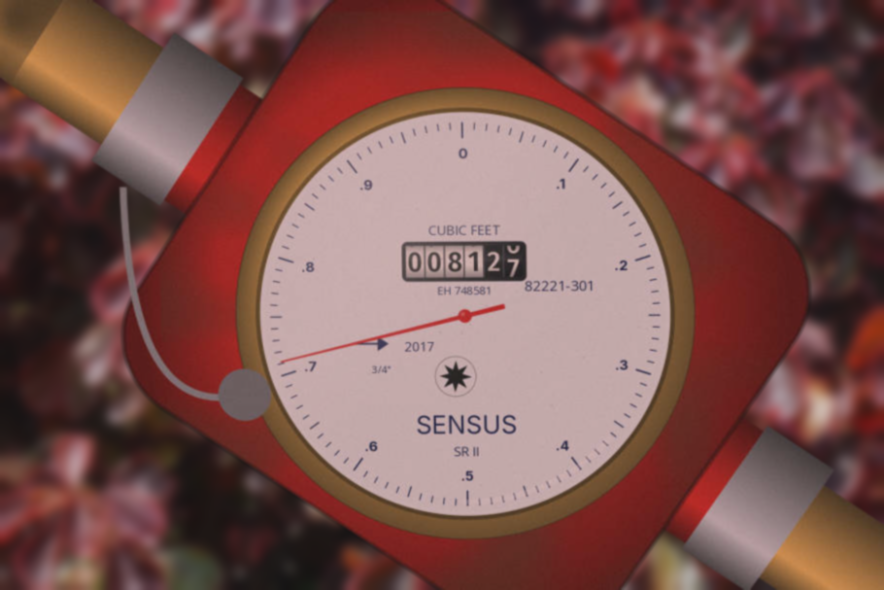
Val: 8126.71 ft³
